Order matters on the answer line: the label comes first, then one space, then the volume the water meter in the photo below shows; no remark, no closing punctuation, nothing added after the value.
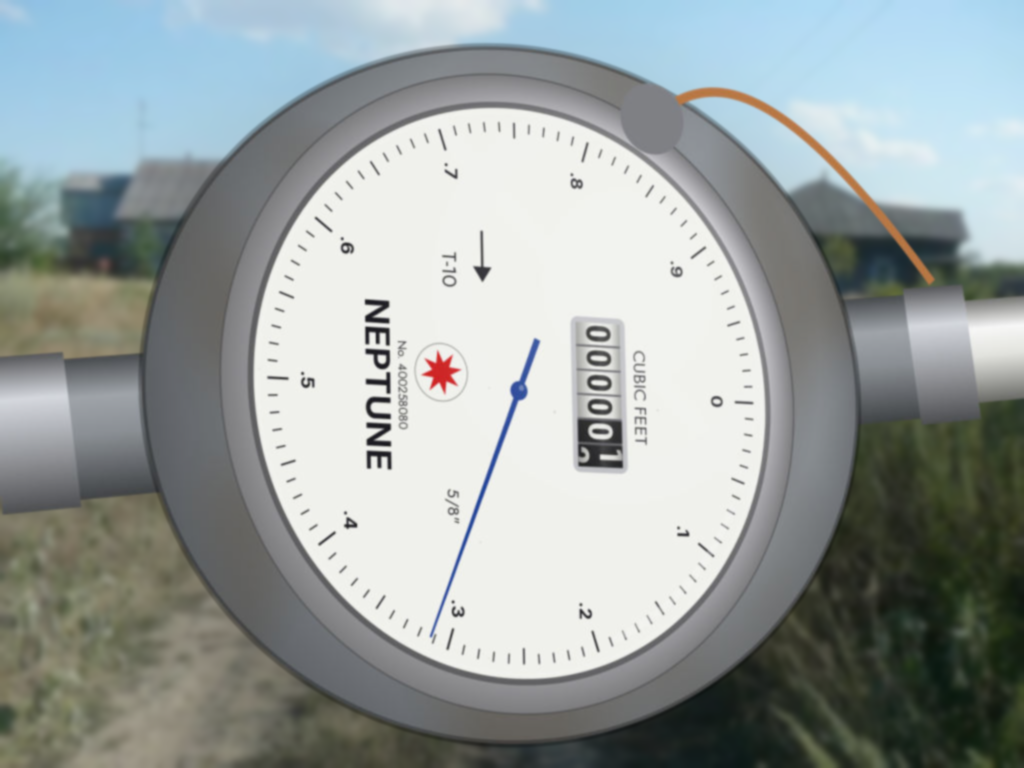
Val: 1.31 ft³
